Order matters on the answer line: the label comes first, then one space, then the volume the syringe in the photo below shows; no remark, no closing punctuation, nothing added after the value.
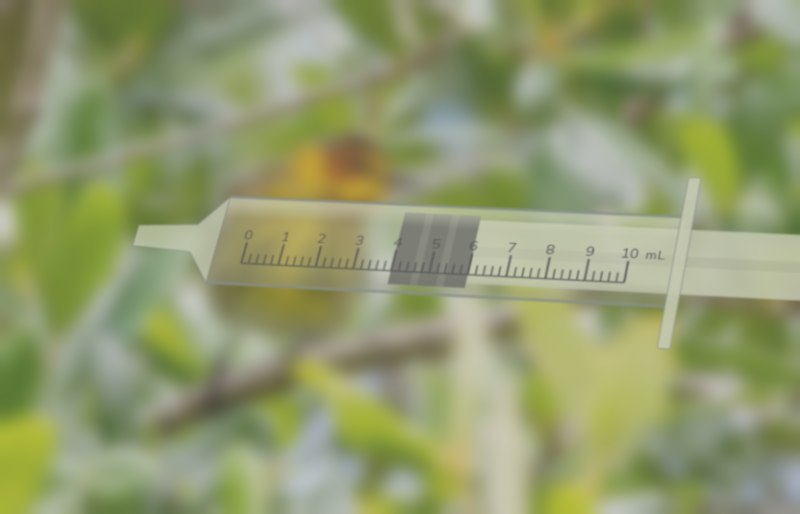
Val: 4 mL
